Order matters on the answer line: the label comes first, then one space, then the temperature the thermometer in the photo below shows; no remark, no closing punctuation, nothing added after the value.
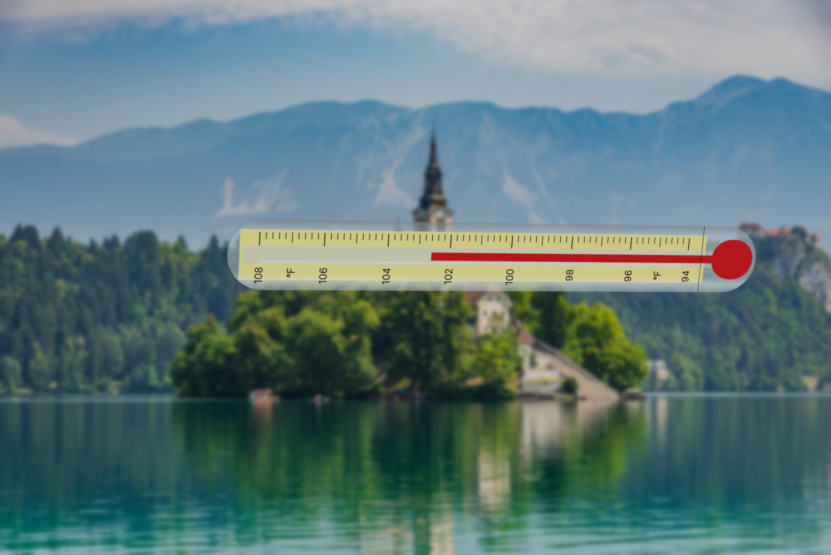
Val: 102.6 °F
